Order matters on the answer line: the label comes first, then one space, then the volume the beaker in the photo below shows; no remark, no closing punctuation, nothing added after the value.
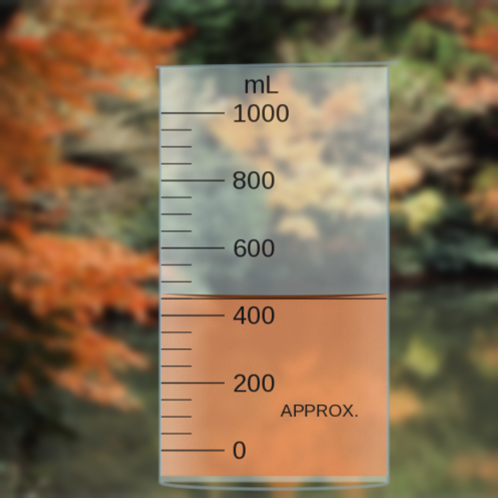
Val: 450 mL
